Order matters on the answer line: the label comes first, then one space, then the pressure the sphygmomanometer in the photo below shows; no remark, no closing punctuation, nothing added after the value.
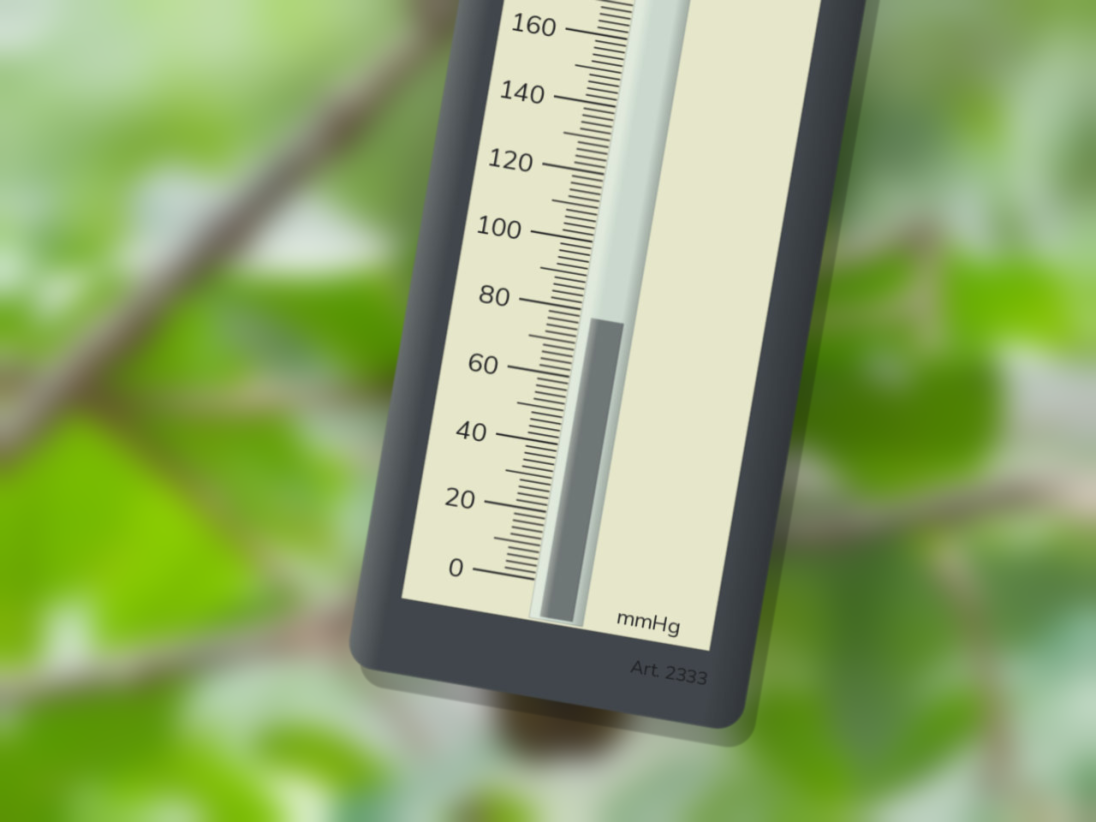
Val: 78 mmHg
